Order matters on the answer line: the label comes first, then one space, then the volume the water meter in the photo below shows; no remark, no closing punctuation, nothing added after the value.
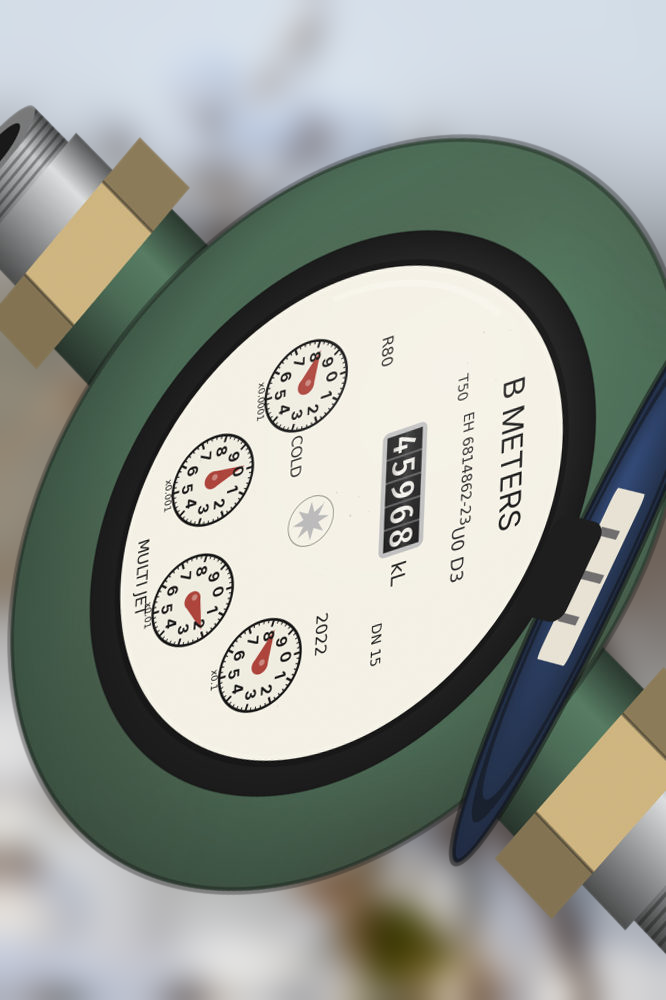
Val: 45968.8198 kL
